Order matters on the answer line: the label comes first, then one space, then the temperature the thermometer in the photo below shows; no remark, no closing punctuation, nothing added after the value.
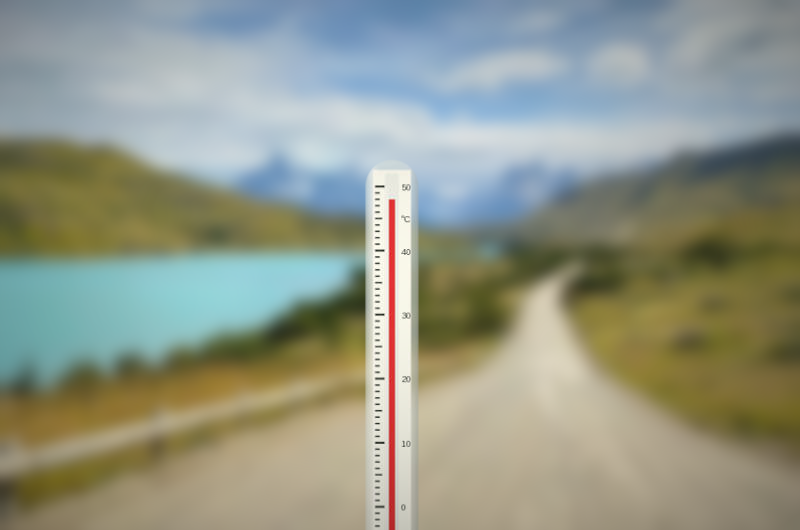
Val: 48 °C
